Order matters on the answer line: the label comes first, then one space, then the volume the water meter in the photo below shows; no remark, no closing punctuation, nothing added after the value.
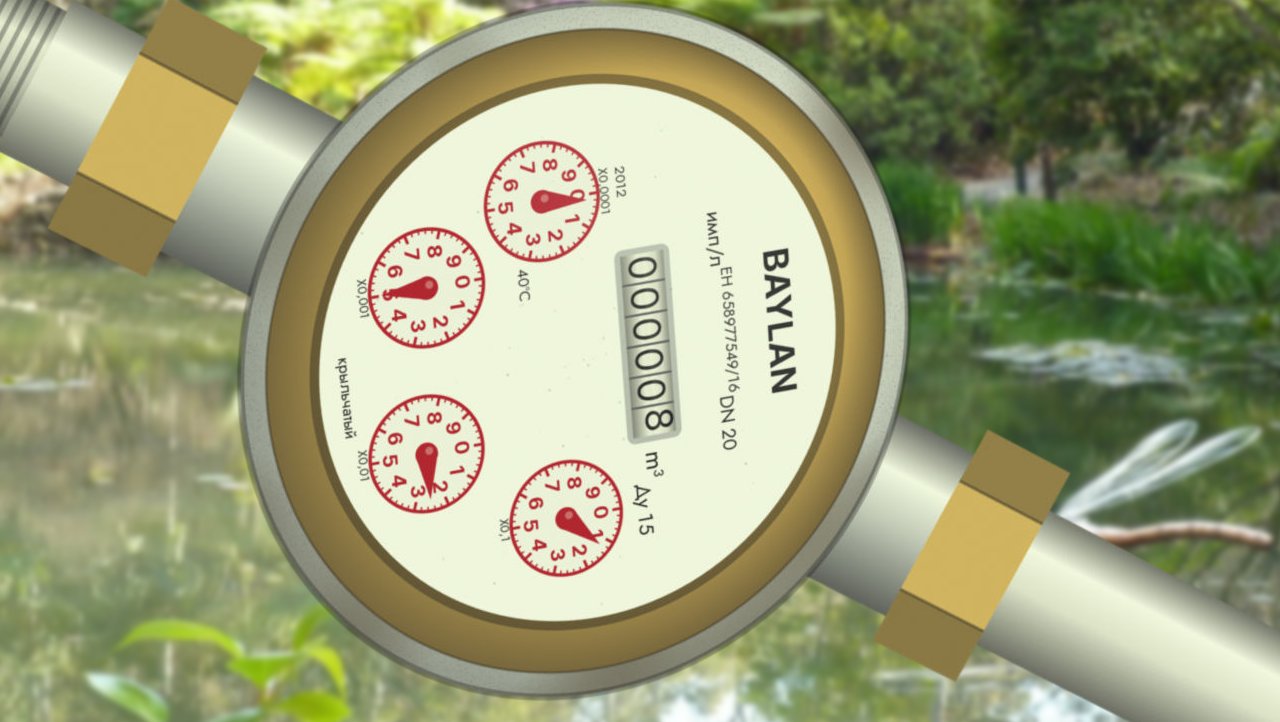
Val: 8.1250 m³
